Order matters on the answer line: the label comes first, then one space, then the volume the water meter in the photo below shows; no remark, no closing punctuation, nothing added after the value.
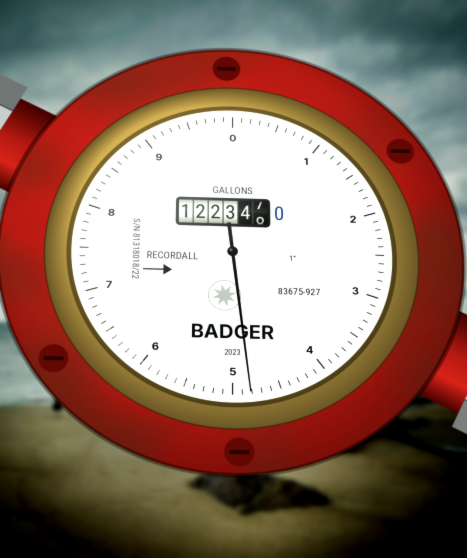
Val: 1223474.8 gal
